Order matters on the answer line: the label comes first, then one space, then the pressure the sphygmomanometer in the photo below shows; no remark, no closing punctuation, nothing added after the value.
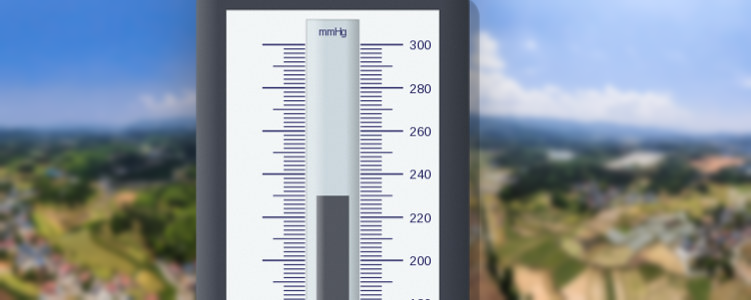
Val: 230 mmHg
